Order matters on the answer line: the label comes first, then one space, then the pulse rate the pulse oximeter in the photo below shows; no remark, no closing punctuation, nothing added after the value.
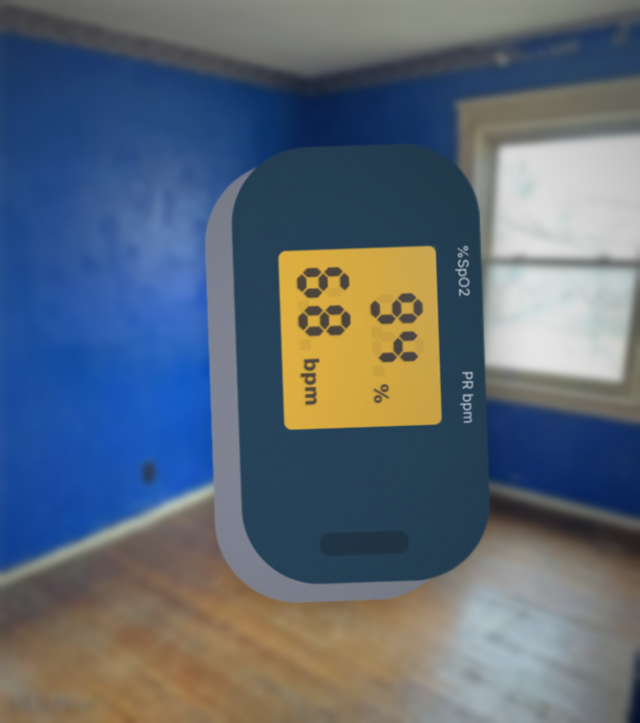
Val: 68 bpm
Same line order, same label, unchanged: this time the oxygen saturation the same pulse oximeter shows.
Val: 94 %
